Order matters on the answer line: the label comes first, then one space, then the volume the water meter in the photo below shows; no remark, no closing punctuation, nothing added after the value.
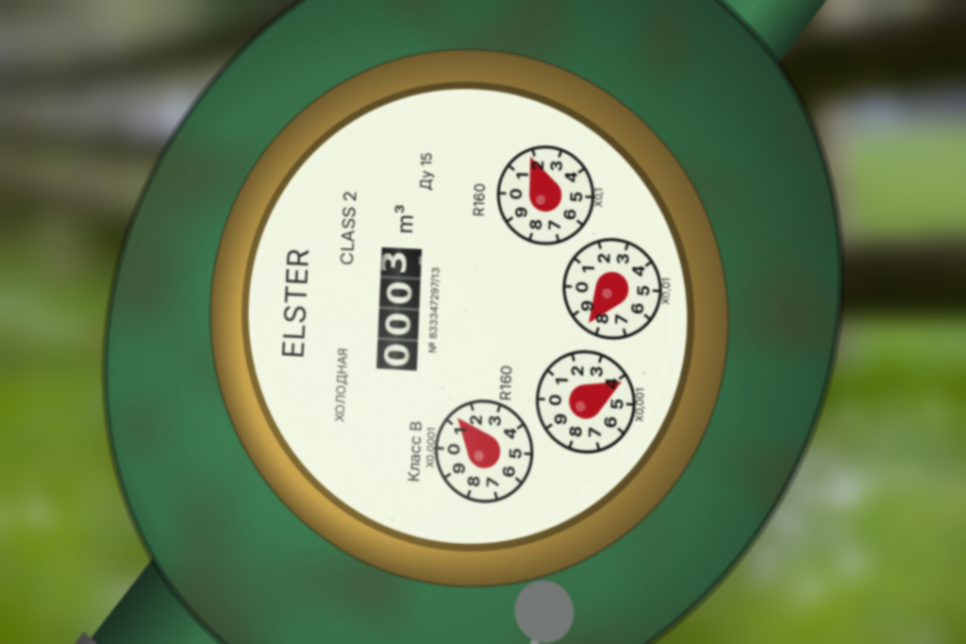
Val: 3.1841 m³
